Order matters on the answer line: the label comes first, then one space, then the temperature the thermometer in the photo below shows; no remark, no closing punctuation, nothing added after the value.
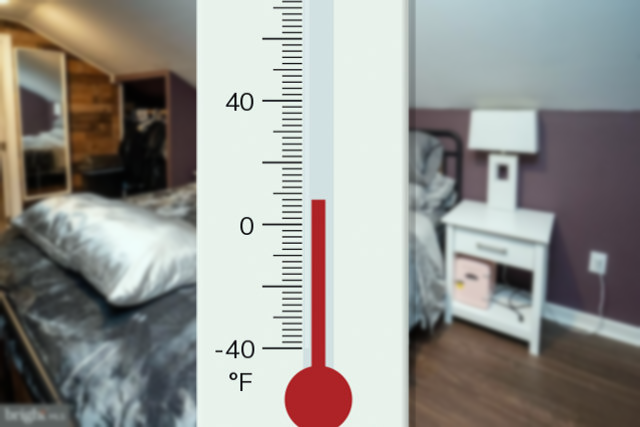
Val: 8 °F
